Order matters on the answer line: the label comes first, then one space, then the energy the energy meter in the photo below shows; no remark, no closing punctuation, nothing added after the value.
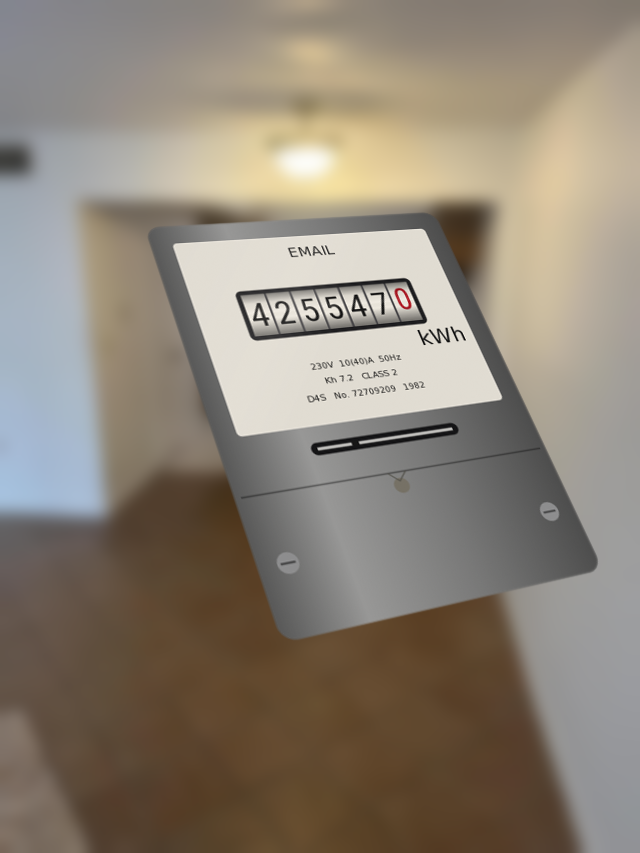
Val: 425547.0 kWh
